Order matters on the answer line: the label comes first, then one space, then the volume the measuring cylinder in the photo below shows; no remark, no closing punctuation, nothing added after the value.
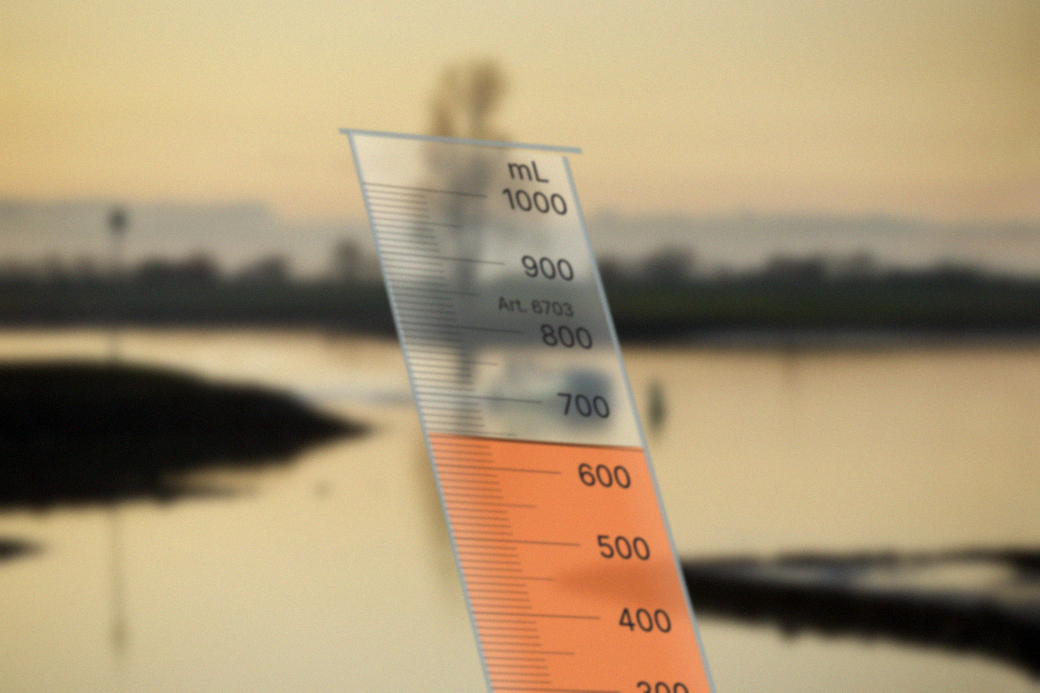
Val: 640 mL
